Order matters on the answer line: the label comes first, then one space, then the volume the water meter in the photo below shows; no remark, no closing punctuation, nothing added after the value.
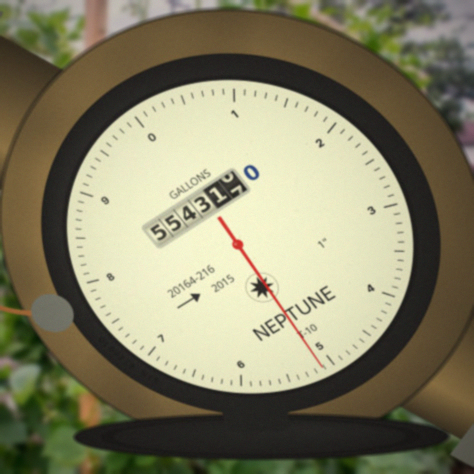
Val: 5543165.1 gal
